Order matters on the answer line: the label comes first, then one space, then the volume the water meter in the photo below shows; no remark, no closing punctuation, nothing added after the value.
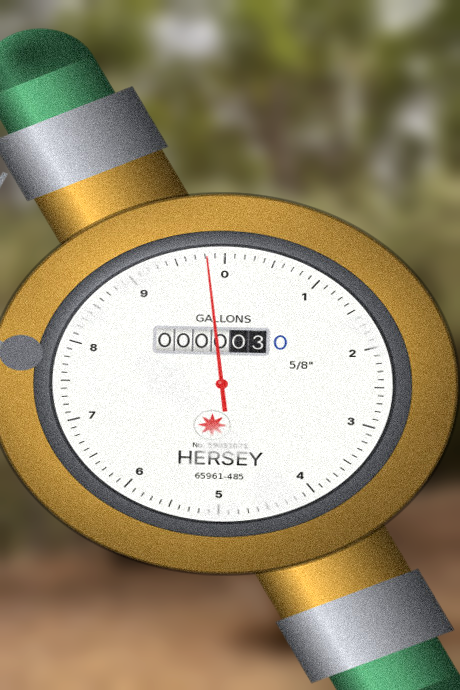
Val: 29.8 gal
